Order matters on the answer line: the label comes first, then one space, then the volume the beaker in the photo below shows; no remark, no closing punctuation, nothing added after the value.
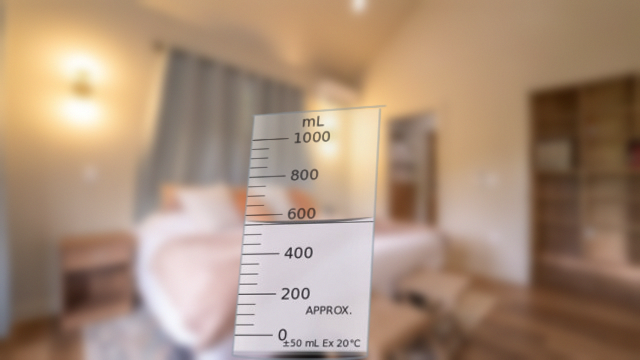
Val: 550 mL
